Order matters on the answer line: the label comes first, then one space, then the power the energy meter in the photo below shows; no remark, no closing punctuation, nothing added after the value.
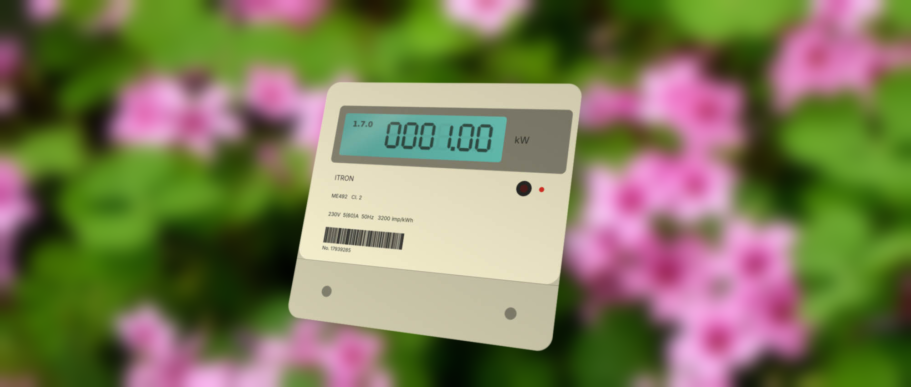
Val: 1.00 kW
